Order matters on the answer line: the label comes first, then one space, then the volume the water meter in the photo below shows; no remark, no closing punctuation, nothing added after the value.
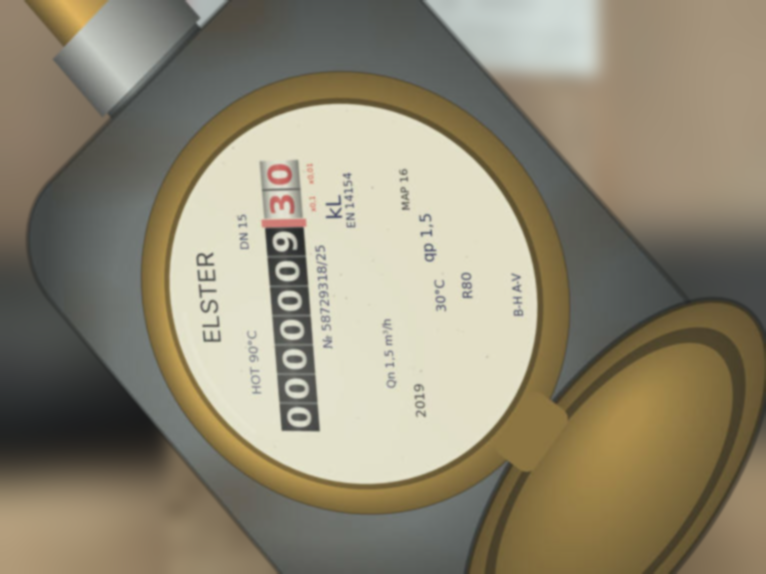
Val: 9.30 kL
